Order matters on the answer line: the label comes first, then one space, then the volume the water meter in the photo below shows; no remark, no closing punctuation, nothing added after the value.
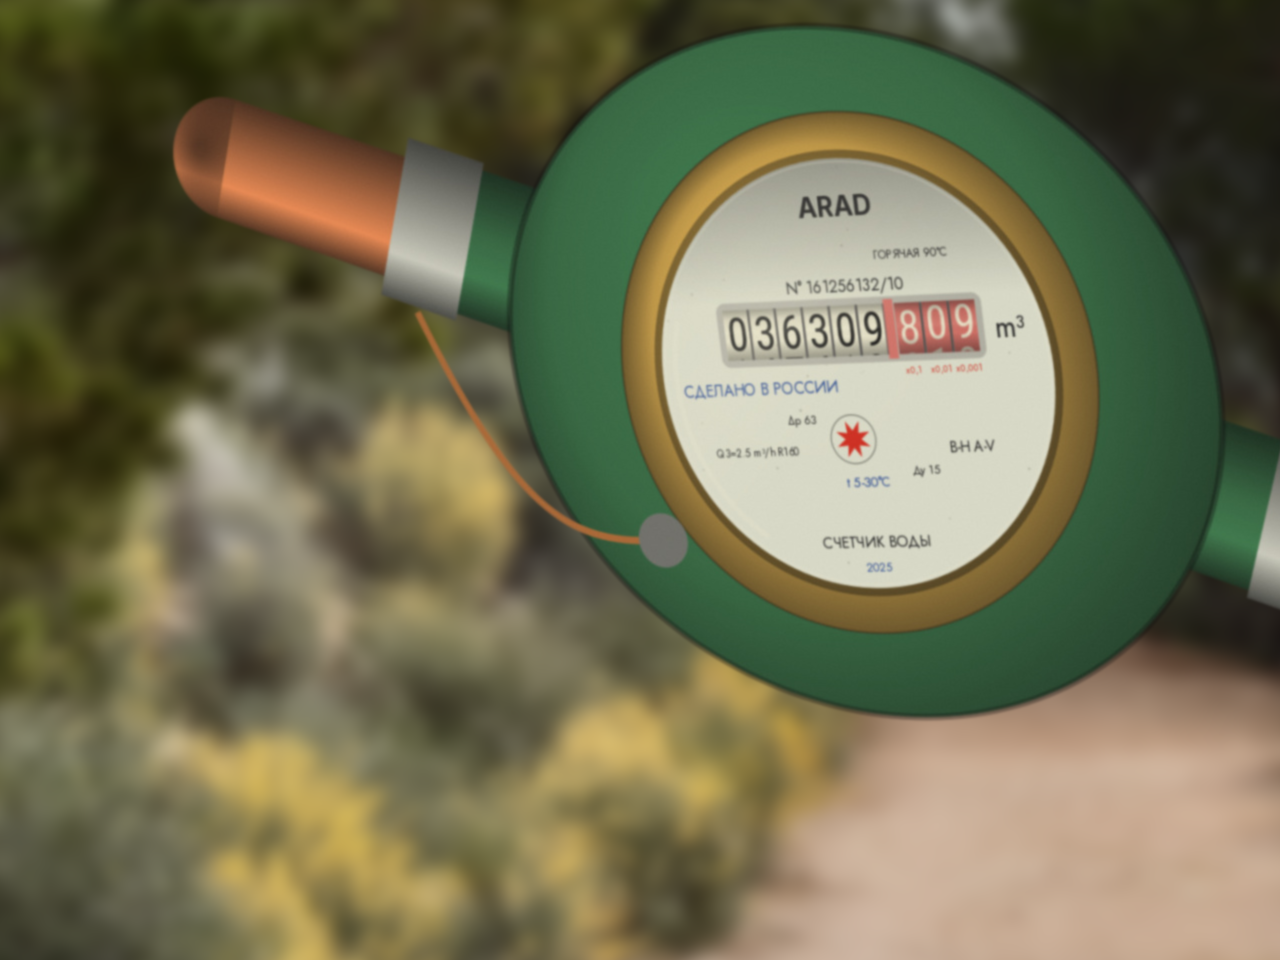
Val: 36309.809 m³
